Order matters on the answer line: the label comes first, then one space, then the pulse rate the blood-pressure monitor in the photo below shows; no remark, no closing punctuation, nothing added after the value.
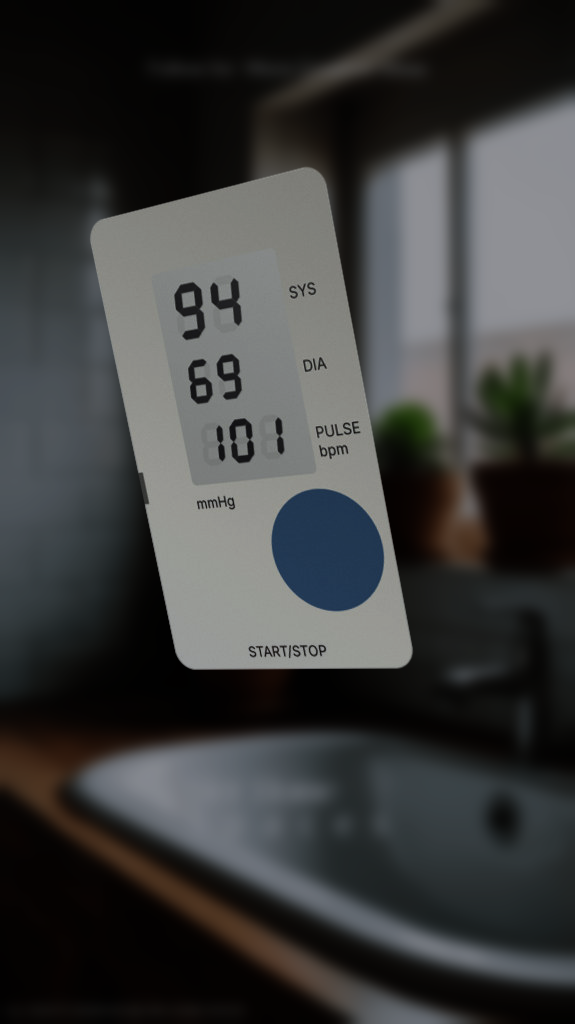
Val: 101 bpm
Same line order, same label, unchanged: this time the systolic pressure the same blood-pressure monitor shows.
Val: 94 mmHg
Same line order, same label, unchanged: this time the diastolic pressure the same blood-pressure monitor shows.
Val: 69 mmHg
